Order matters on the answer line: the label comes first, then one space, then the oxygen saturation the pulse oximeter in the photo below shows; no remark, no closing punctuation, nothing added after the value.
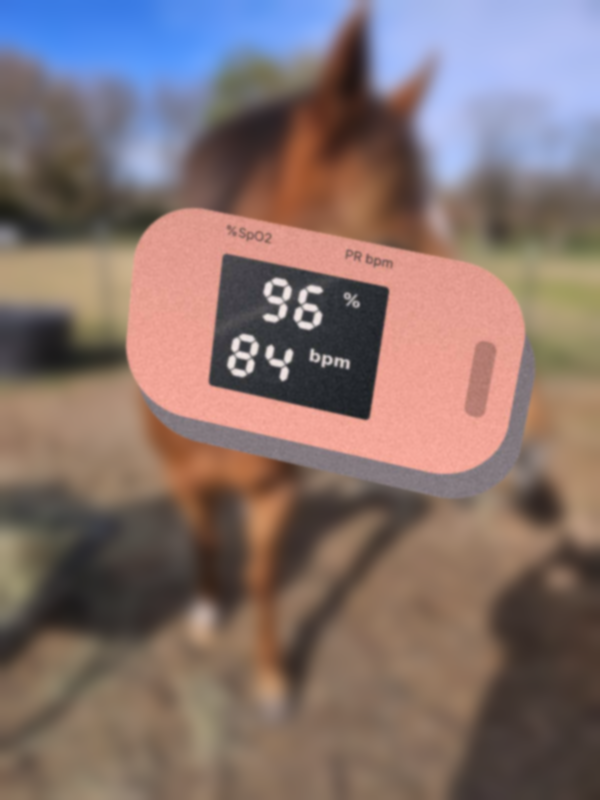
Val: 96 %
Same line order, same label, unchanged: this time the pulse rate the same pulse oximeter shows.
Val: 84 bpm
